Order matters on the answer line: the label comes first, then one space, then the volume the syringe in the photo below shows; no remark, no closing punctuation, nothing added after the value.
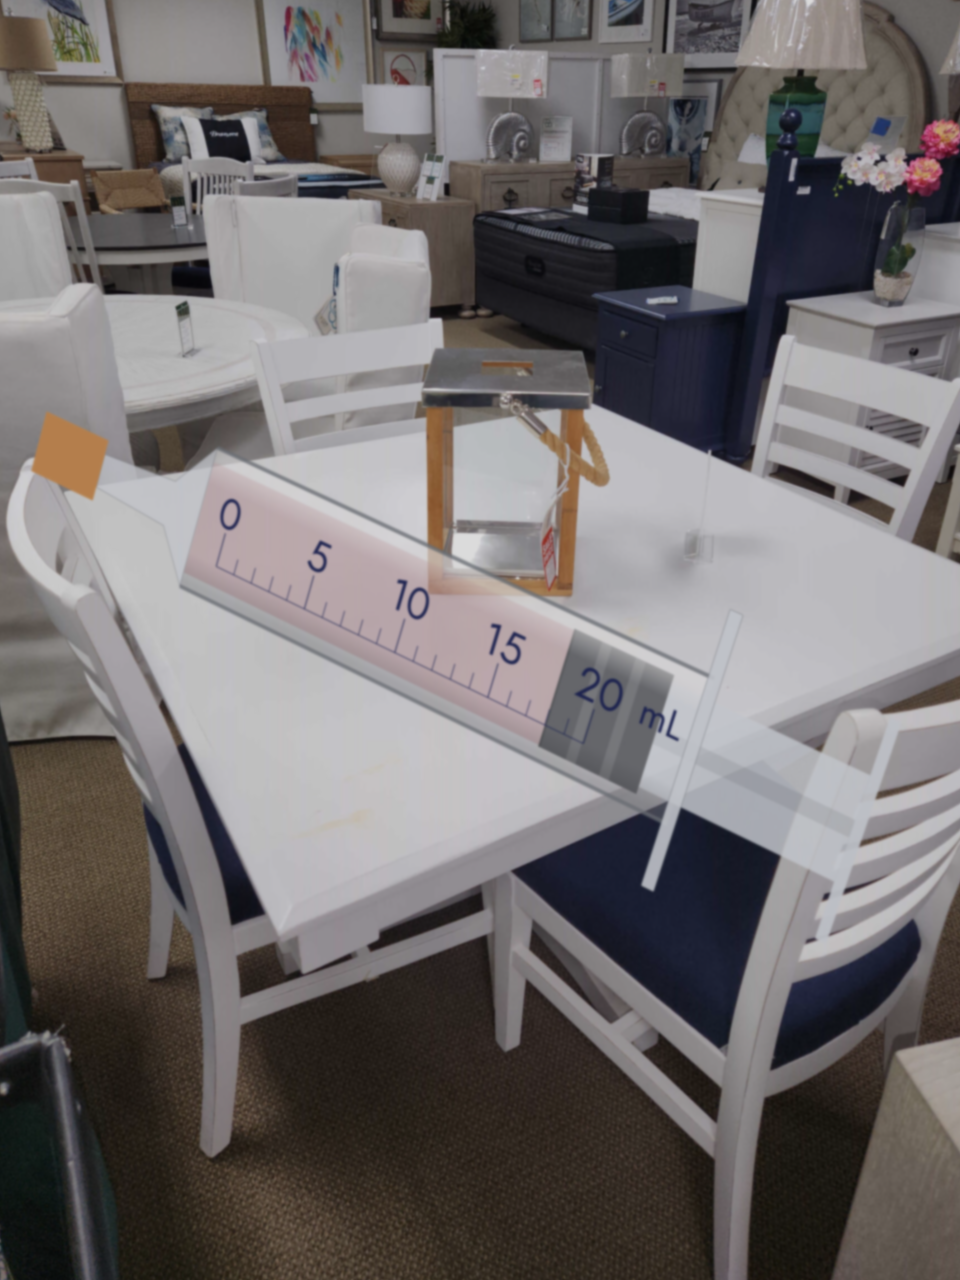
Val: 18 mL
